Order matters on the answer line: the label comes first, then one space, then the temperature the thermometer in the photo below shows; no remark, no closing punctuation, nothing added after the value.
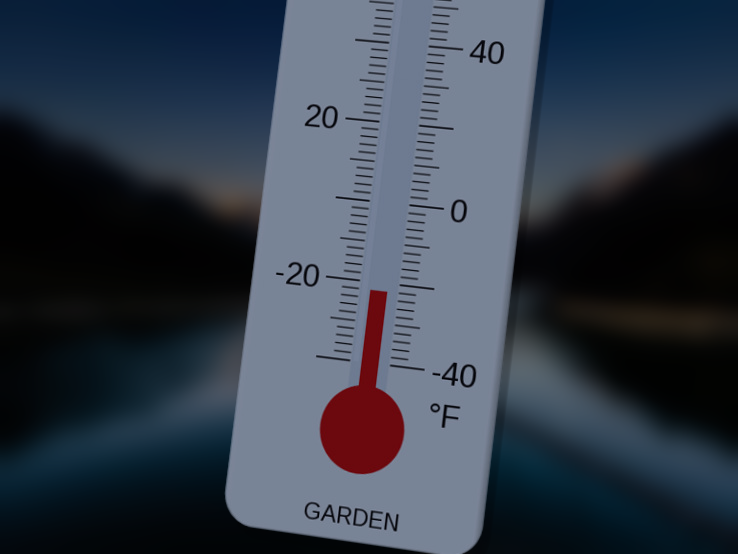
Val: -22 °F
